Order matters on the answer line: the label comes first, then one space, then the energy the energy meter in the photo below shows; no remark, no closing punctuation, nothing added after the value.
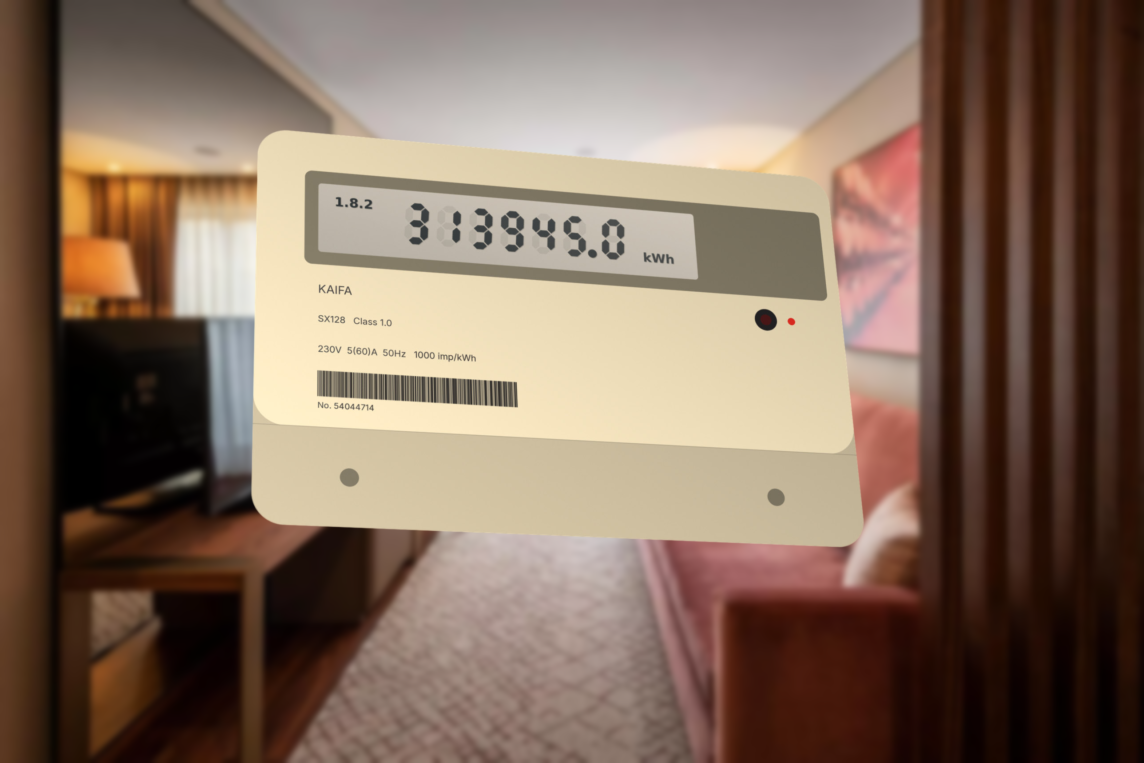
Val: 313945.0 kWh
